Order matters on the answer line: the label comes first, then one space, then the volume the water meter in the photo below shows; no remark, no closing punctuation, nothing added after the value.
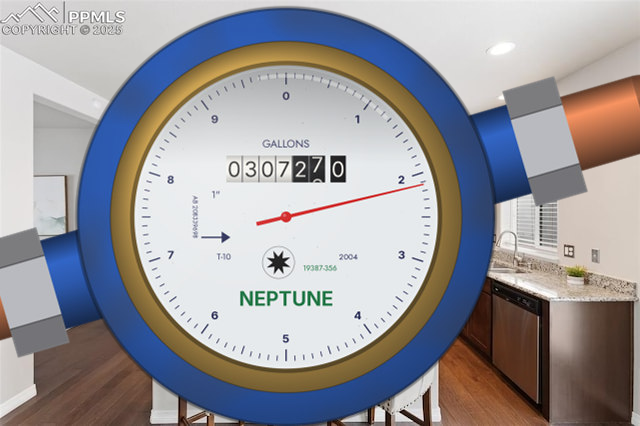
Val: 307272.1 gal
